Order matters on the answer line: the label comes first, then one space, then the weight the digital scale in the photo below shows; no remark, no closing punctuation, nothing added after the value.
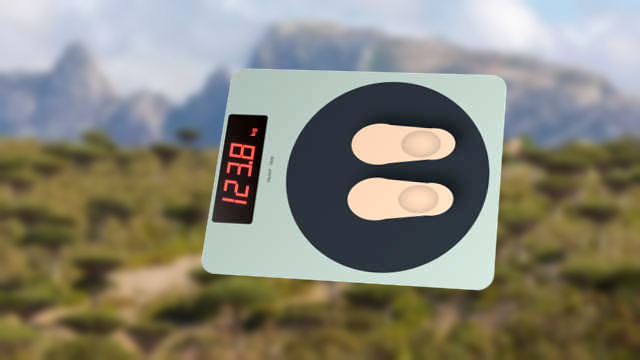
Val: 123.8 kg
